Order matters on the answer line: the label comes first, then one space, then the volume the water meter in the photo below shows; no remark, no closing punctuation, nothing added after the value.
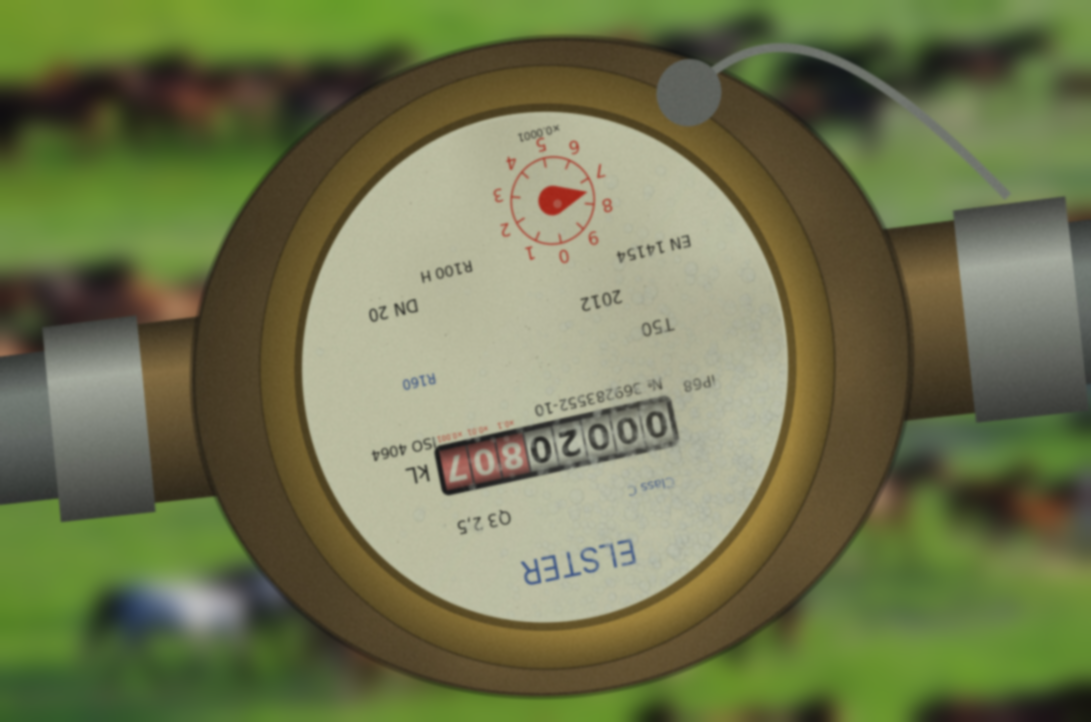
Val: 20.8077 kL
